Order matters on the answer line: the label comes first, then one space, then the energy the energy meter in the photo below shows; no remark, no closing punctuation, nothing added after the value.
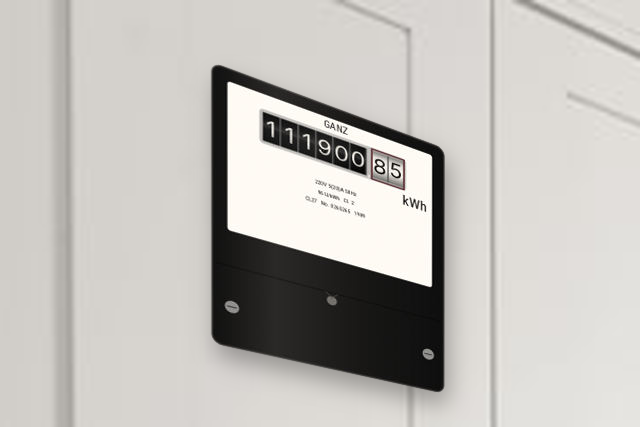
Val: 111900.85 kWh
